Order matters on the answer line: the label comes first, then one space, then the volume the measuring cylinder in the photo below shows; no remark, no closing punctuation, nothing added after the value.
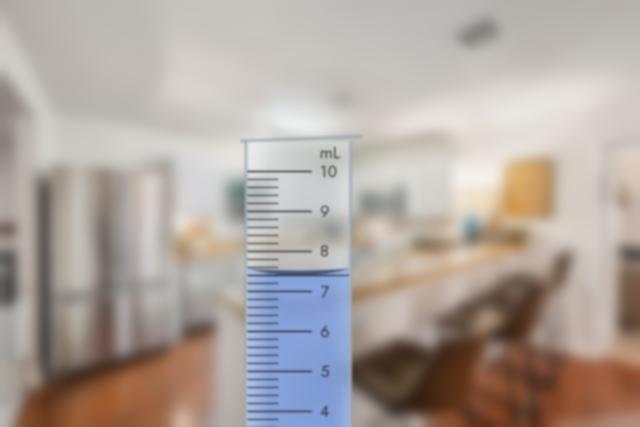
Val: 7.4 mL
